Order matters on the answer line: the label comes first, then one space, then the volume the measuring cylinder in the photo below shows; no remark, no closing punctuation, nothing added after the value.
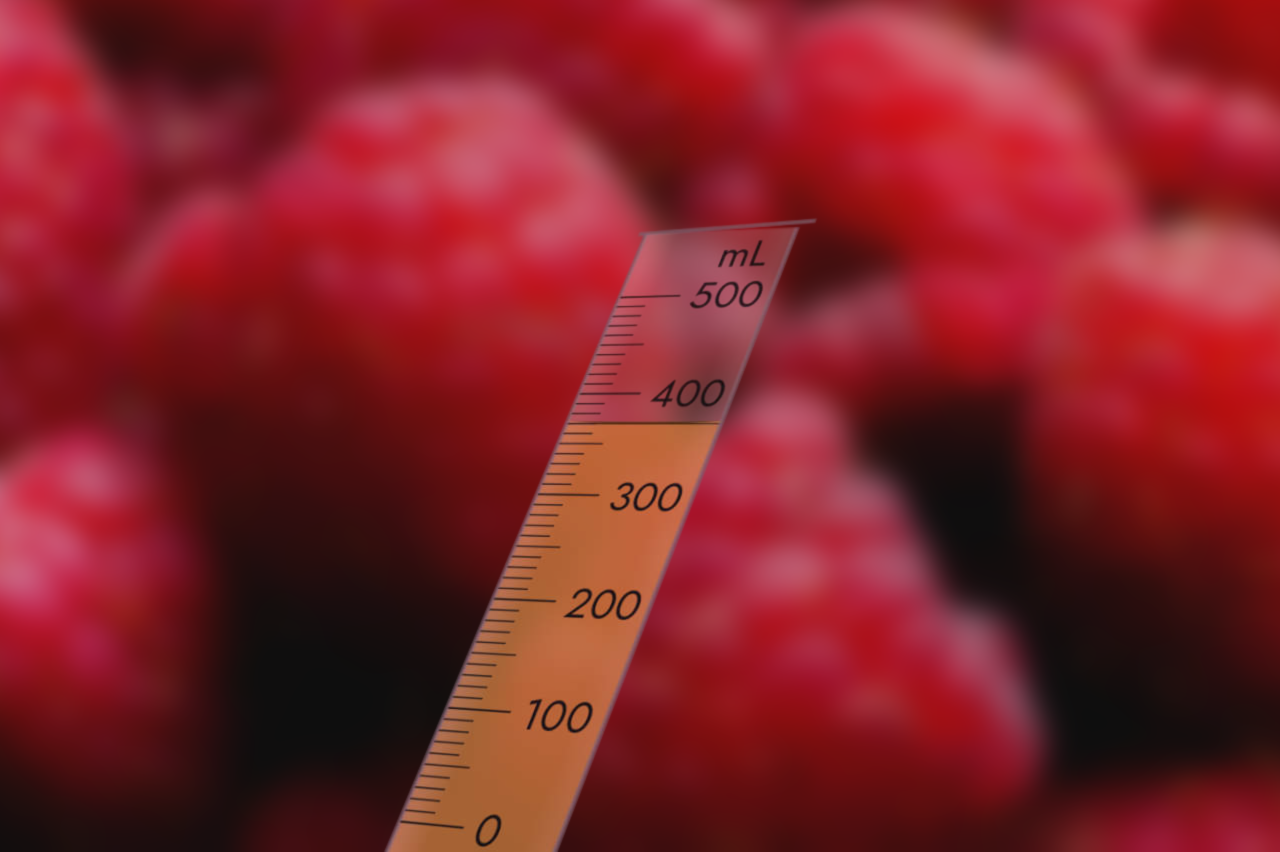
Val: 370 mL
